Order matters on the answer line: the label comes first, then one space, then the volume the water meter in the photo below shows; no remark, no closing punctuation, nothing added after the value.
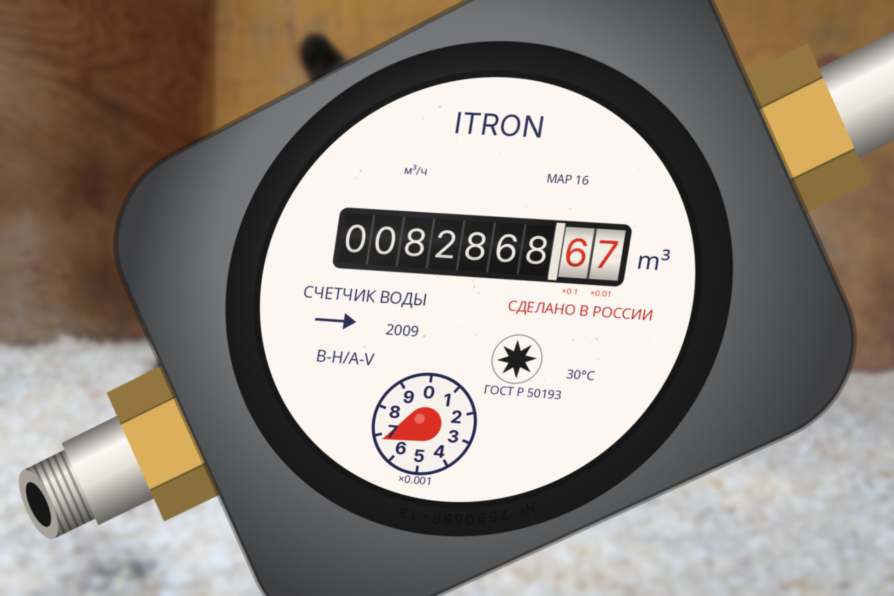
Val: 82868.676 m³
